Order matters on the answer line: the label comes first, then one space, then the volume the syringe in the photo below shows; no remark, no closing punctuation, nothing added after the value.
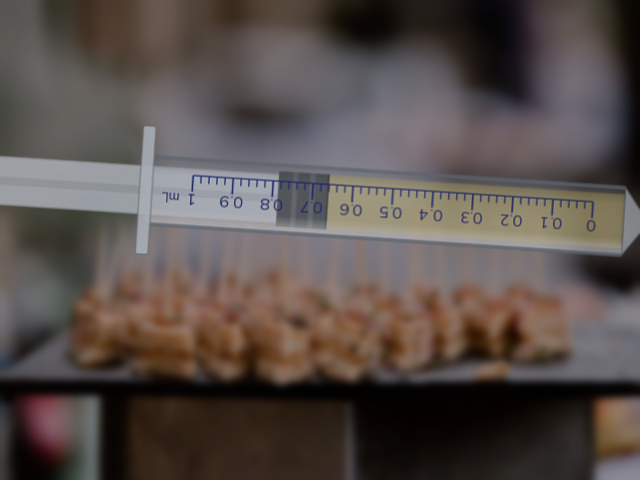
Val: 0.66 mL
